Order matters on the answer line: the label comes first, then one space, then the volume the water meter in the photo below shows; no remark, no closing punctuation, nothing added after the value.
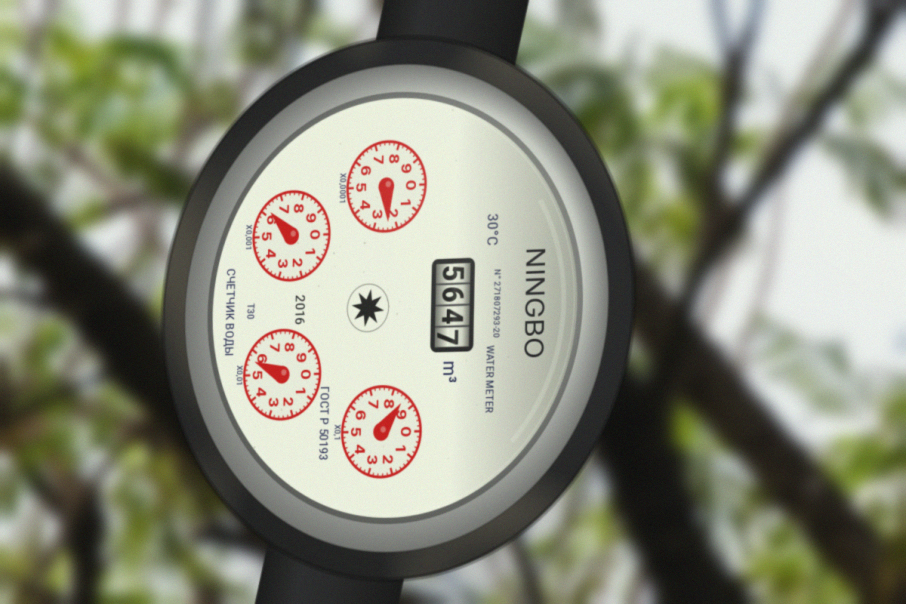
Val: 5646.8562 m³
